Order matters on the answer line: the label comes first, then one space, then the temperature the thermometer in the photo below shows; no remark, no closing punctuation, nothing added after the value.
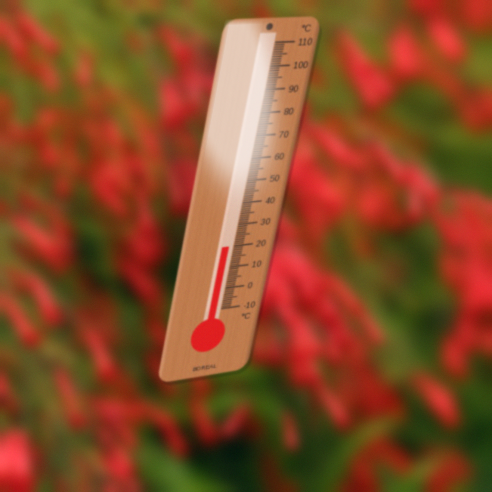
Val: 20 °C
